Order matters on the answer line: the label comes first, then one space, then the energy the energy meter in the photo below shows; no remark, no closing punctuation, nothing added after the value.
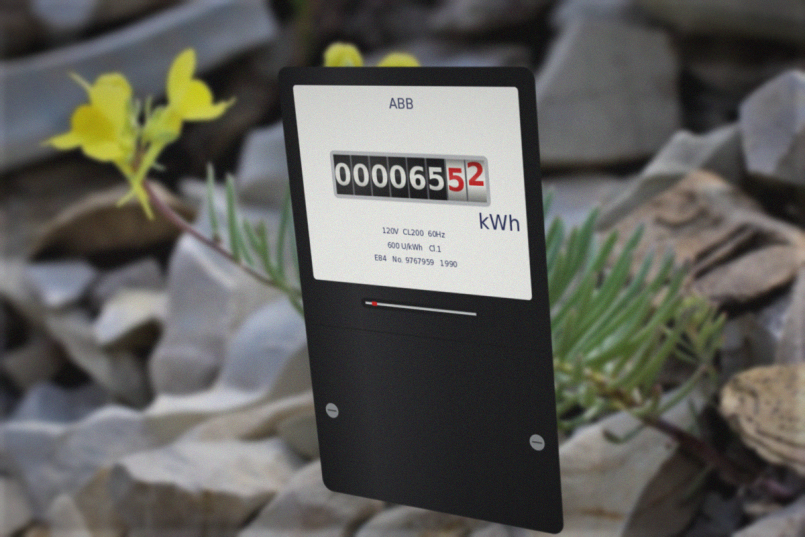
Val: 65.52 kWh
